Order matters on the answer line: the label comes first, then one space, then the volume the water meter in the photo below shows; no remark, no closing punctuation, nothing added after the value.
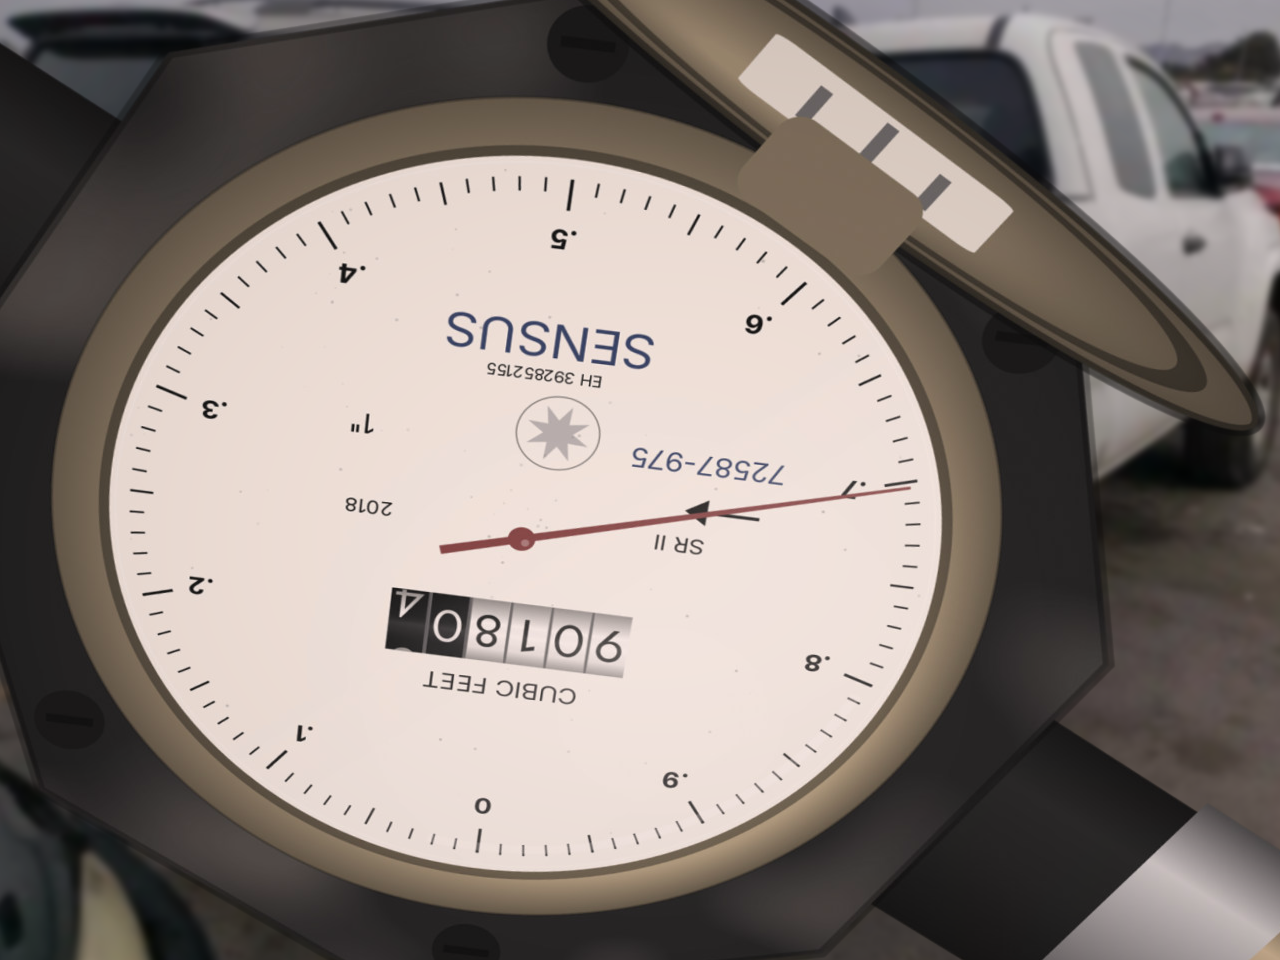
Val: 901803.70 ft³
